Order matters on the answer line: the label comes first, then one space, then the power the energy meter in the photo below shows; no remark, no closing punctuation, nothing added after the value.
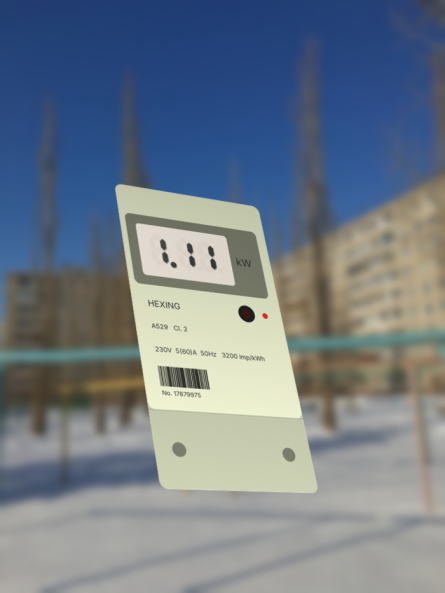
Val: 1.11 kW
